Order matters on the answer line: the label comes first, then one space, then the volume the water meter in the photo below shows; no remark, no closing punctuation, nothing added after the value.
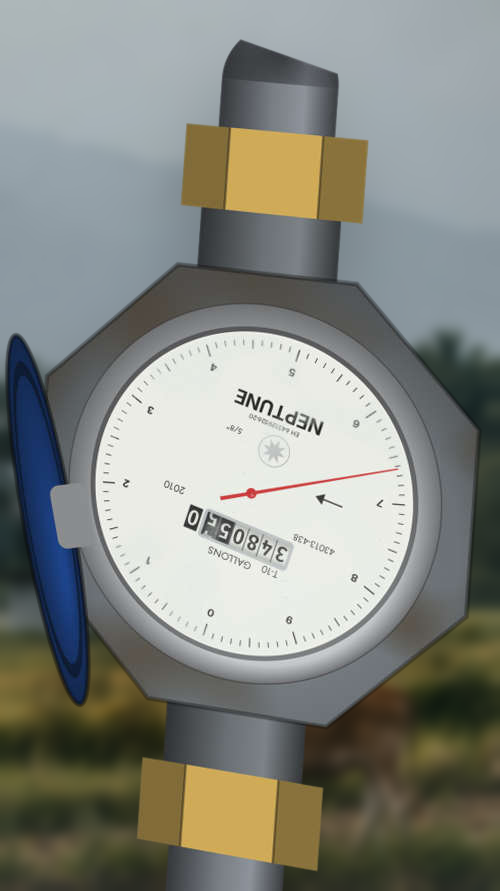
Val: 3480546.6 gal
